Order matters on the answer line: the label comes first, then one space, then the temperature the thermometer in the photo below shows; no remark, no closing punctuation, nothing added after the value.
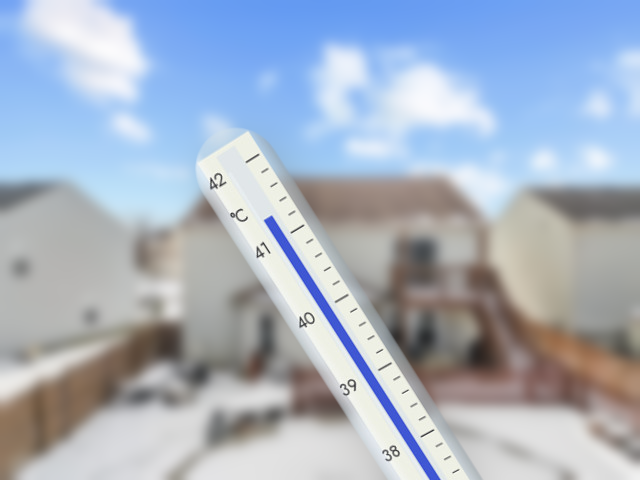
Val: 41.3 °C
